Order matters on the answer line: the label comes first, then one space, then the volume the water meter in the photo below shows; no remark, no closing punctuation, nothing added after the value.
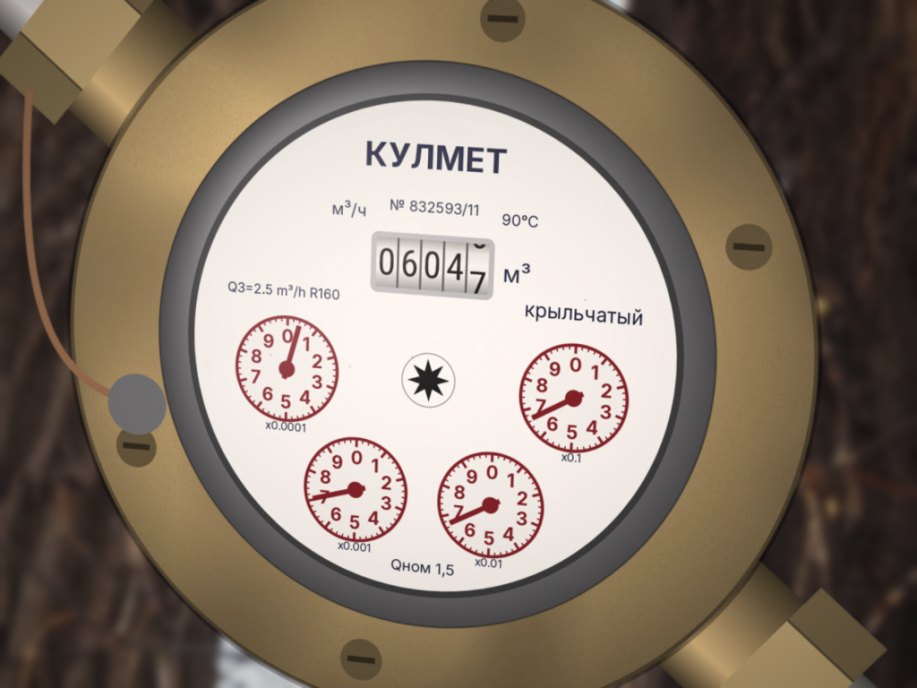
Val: 6046.6670 m³
